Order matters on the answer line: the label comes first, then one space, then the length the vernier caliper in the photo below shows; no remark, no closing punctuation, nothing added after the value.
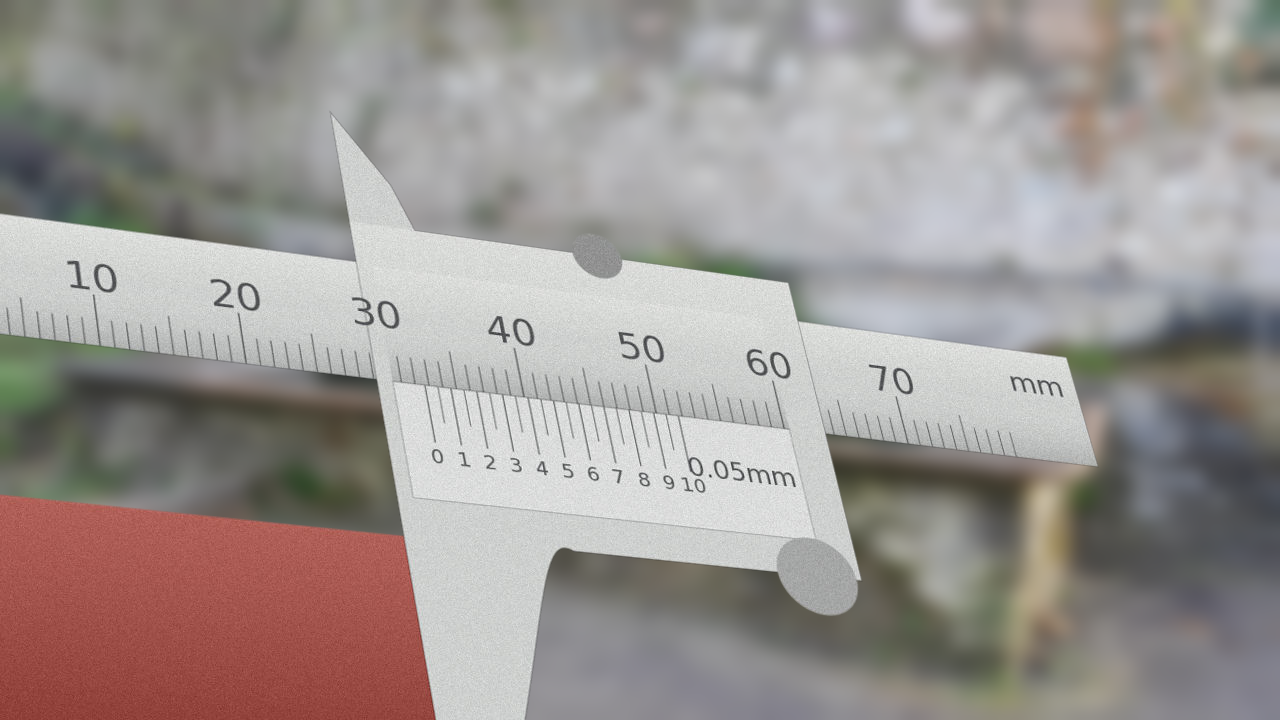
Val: 32.7 mm
